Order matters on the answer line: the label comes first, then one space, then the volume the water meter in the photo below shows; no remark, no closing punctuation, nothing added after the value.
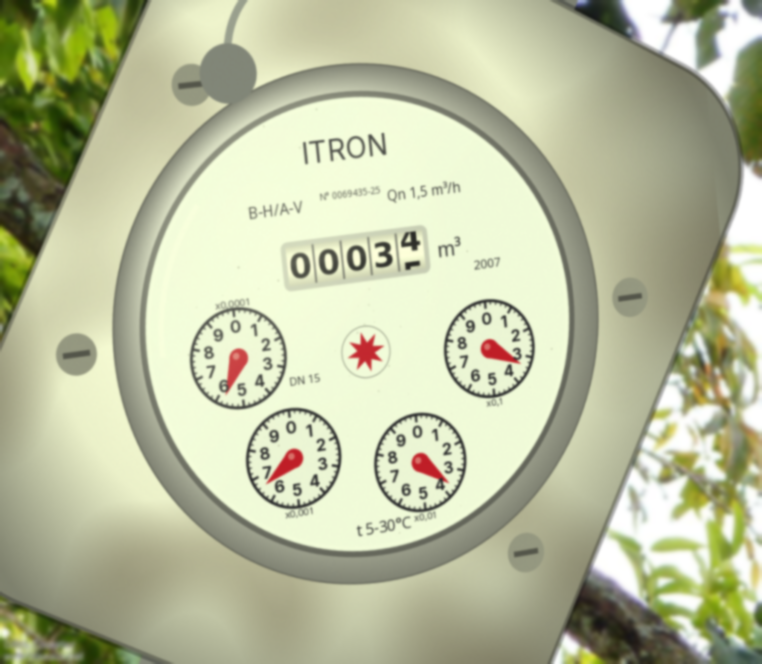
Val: 34.3365 m³
